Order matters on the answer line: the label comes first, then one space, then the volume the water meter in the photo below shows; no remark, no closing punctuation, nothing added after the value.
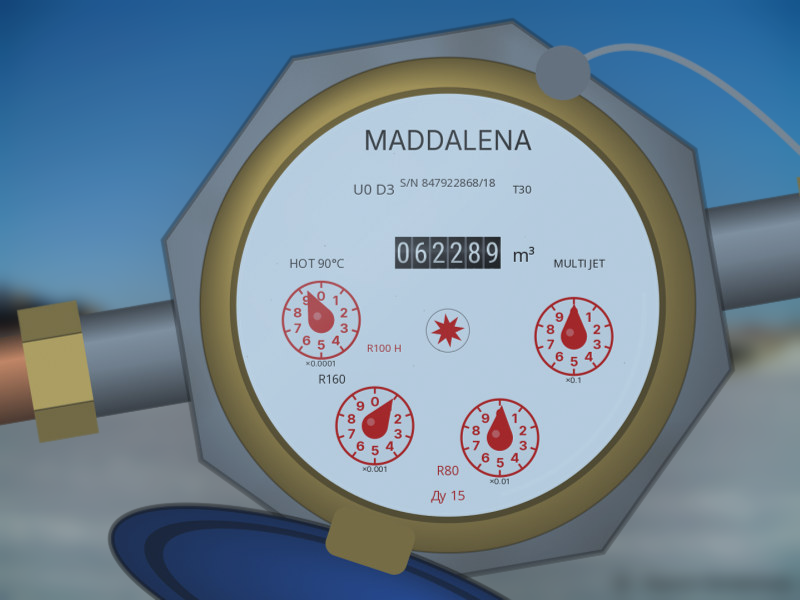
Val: 62289.0009 m³
